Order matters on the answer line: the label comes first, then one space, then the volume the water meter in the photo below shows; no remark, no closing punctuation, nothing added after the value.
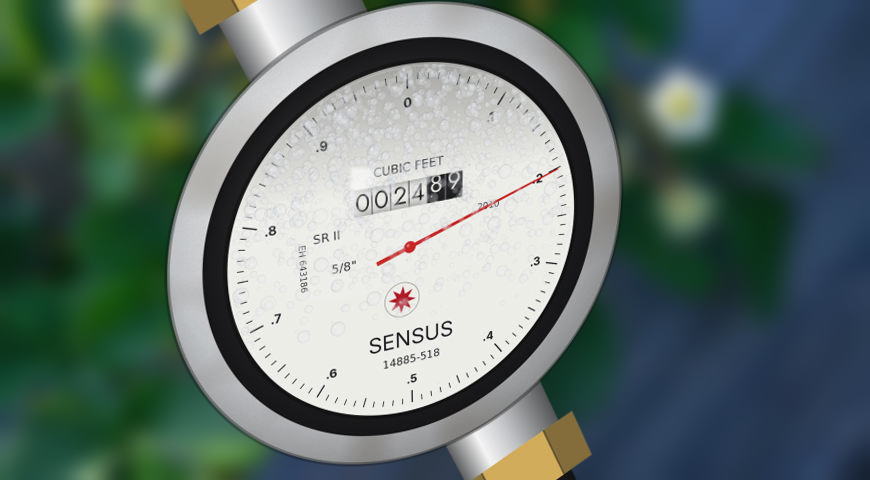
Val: 2489.20 ft³
